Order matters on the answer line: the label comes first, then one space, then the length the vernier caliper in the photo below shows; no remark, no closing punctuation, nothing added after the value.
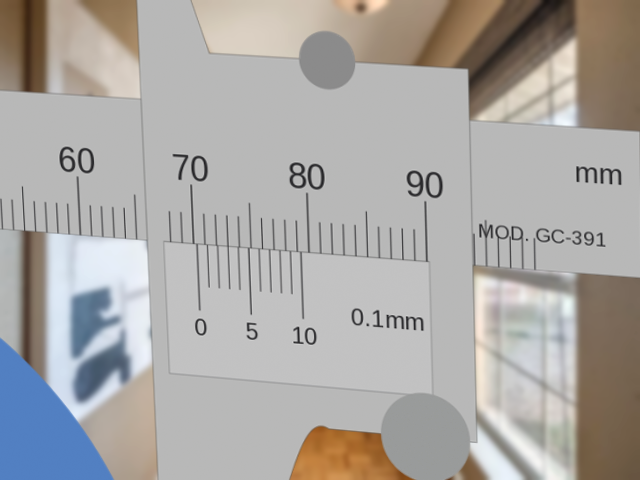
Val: 70.3 mm
